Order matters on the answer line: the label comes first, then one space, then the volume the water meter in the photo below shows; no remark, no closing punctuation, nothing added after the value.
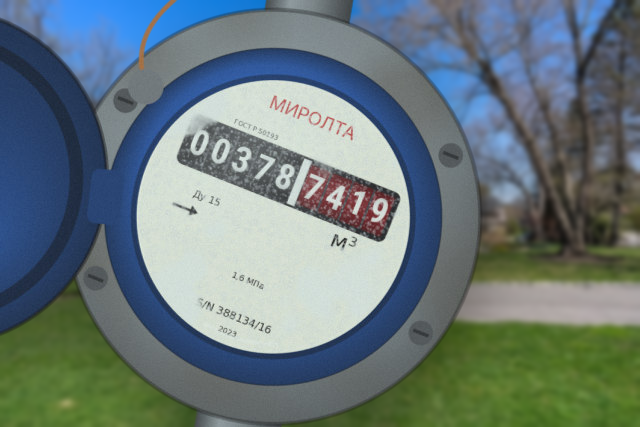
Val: 378.7419 m³
